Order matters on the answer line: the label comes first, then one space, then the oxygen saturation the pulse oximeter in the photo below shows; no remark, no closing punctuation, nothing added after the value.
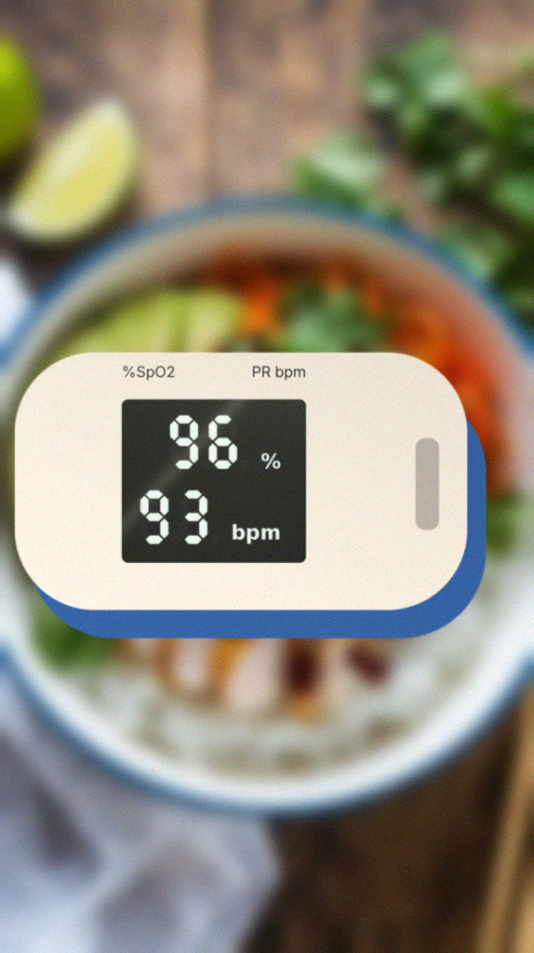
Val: 96 %
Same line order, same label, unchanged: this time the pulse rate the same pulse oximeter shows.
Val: 93 bpm
